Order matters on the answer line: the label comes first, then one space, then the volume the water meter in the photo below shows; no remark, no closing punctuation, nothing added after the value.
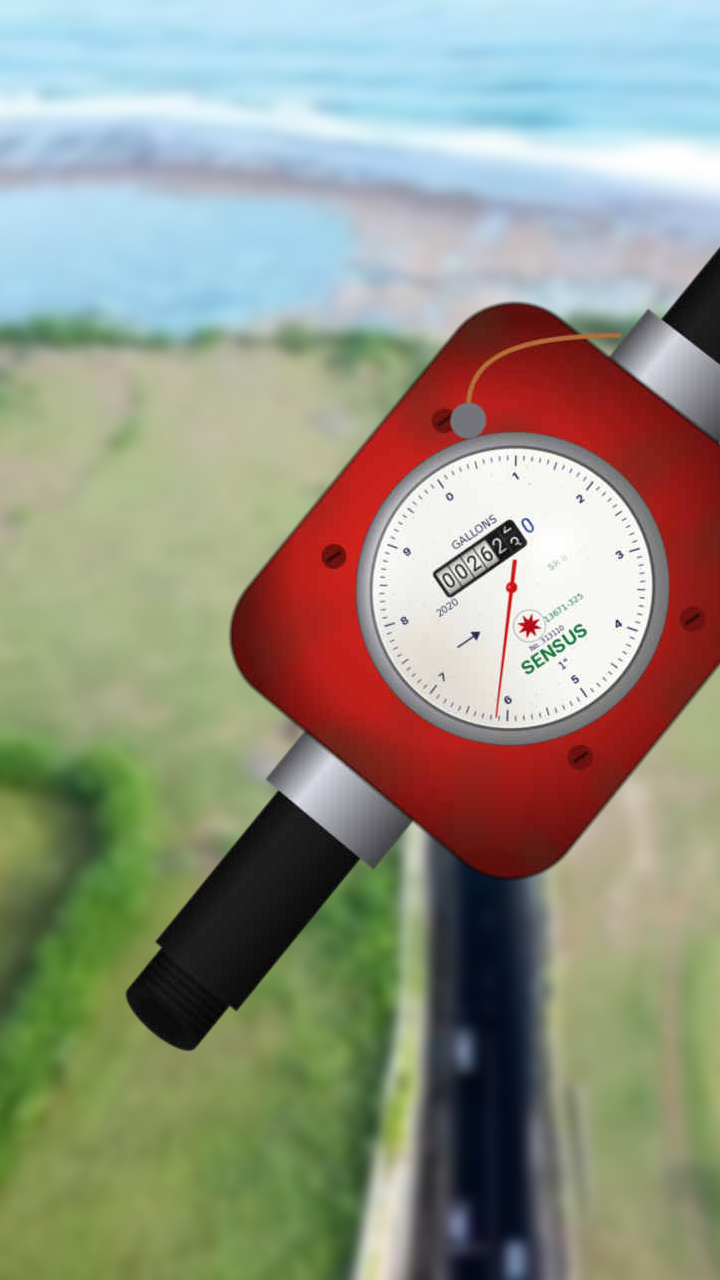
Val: 26226.1 gal
